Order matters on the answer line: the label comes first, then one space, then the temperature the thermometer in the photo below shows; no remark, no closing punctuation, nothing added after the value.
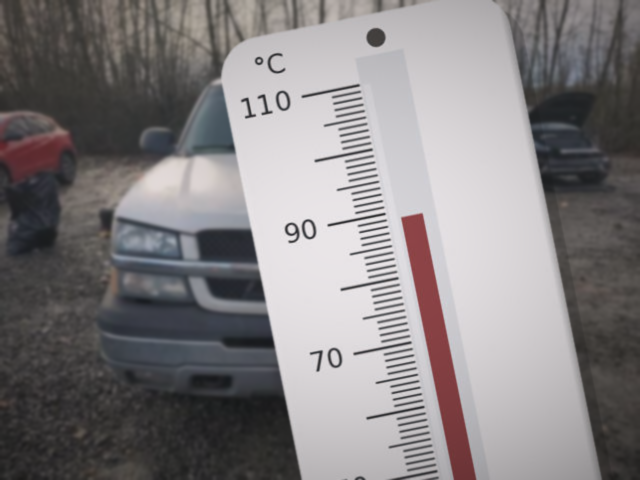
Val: 89 °C
